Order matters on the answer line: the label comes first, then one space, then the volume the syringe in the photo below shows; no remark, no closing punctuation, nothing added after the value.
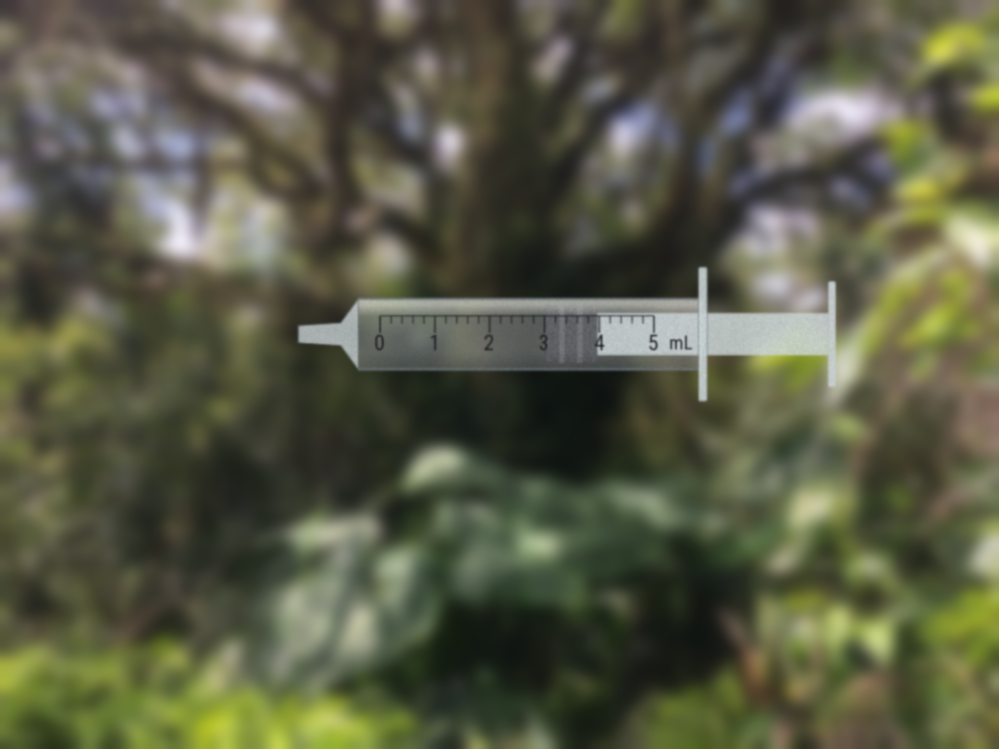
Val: 3 mL
